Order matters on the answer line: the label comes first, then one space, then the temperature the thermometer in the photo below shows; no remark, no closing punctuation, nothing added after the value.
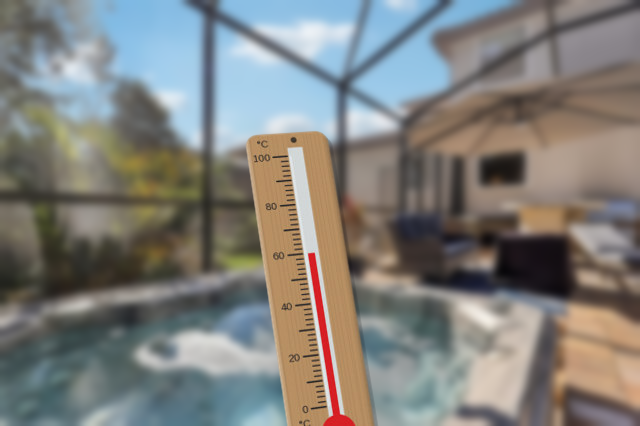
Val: 60 °C
